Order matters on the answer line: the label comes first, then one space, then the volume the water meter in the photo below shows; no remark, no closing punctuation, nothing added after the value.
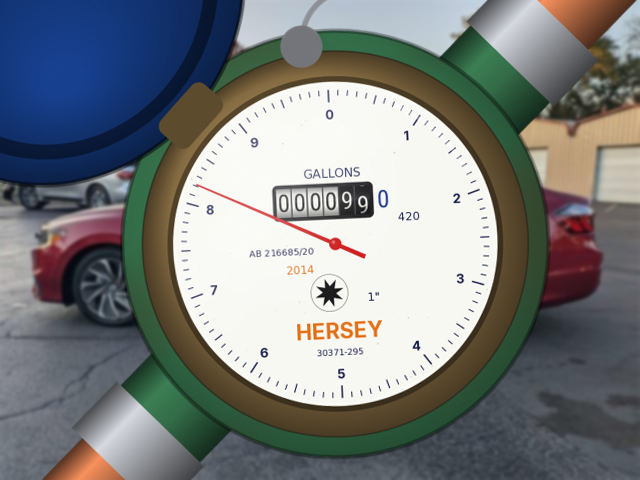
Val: 988.2 gal
